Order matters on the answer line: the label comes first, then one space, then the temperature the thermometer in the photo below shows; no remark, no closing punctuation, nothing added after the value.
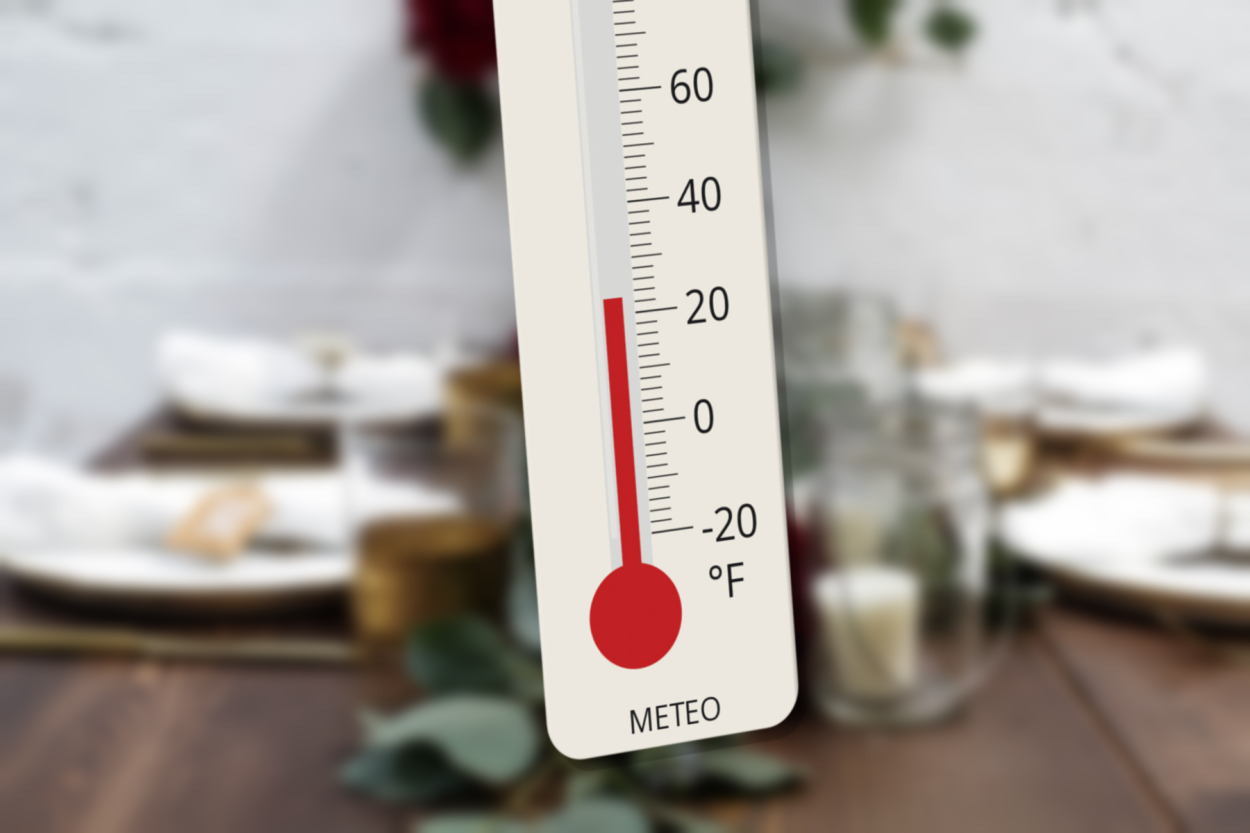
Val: 23 °F
